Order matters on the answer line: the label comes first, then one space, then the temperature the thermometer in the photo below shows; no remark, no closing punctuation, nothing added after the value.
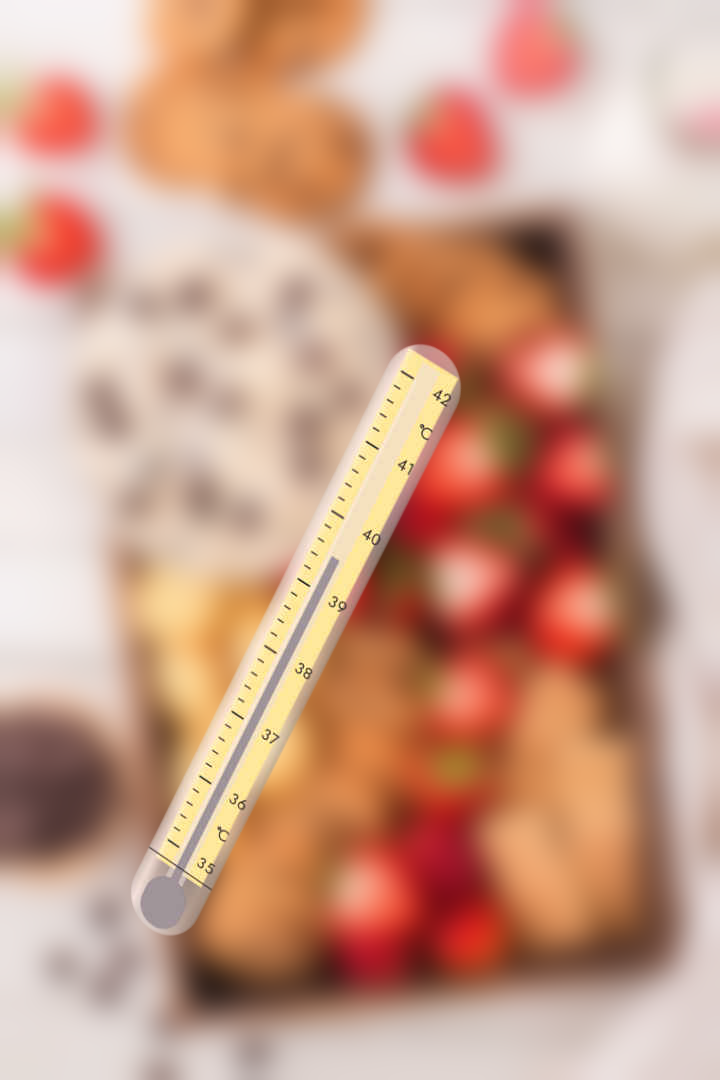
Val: 39.5 °C
